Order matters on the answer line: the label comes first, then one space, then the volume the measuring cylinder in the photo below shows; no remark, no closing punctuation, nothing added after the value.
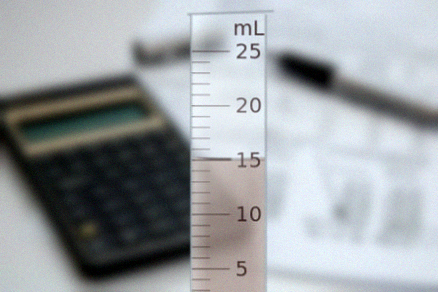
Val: 15 mL
